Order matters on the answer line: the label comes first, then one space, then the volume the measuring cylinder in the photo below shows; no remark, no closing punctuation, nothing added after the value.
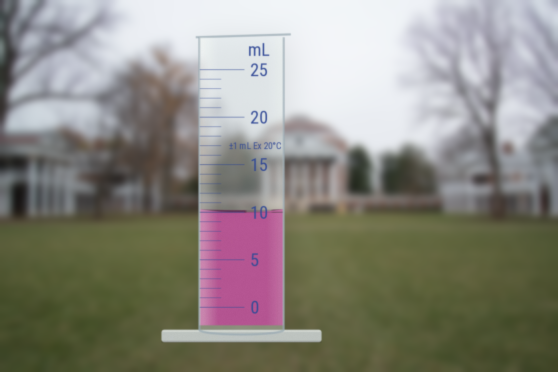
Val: 10 mL
